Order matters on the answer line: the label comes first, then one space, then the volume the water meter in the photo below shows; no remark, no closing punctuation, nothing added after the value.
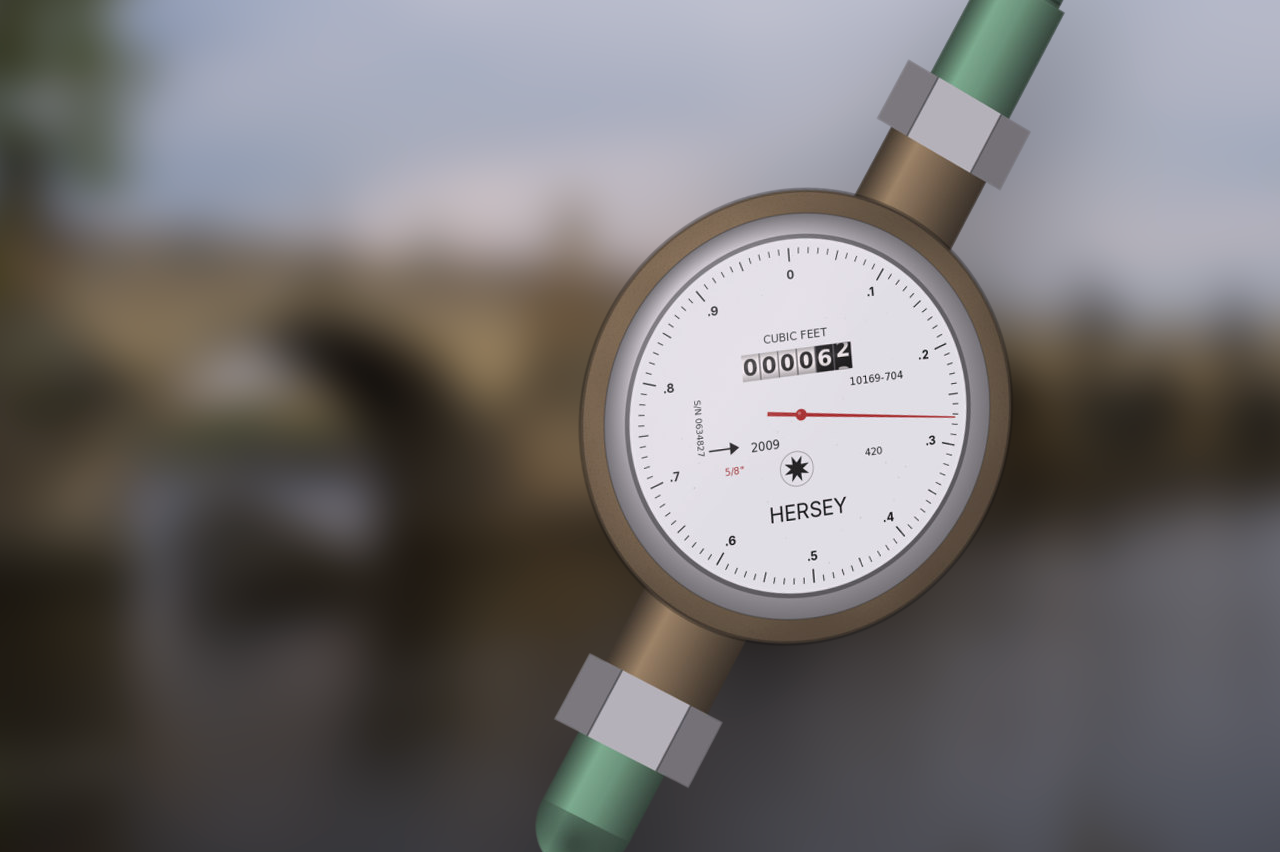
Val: 62.27 ft³
